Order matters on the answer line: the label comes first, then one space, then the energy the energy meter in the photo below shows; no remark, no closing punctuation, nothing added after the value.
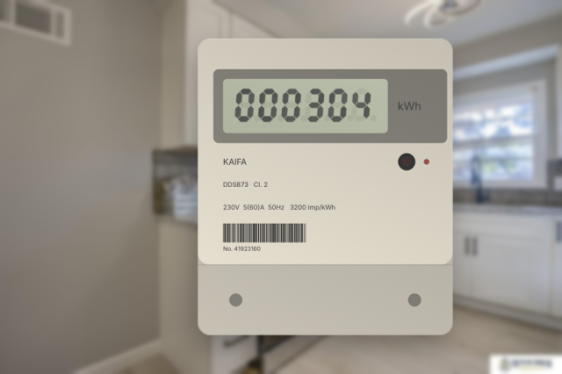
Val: 304 kWh
